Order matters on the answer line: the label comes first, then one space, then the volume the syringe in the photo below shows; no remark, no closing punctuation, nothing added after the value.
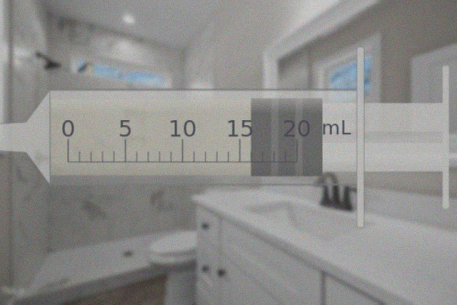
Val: 16 mL
